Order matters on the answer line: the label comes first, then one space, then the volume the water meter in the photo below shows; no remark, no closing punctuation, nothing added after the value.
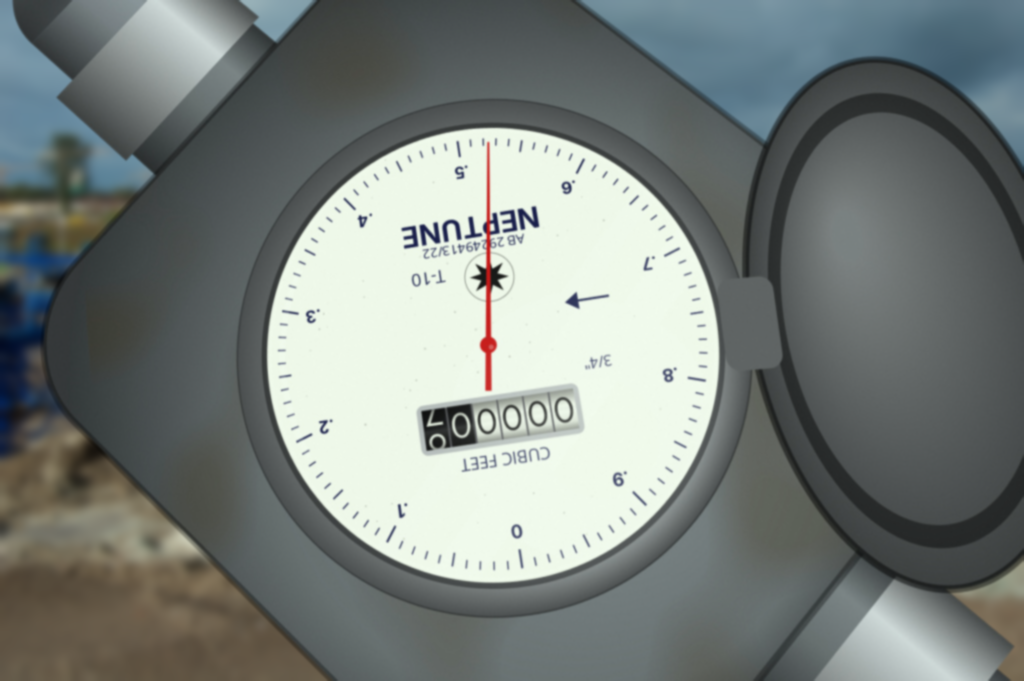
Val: 6.52 ft³
